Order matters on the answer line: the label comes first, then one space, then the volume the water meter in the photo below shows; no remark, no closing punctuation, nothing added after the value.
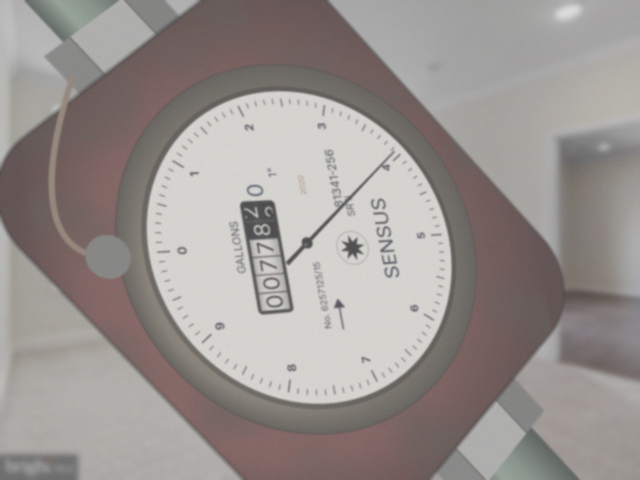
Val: 77823.9 gal
